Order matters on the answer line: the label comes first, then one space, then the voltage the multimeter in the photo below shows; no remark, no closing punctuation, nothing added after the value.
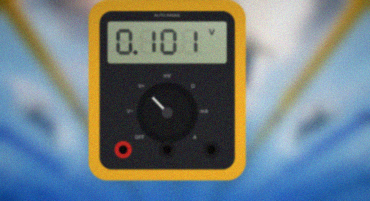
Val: 0.101 V
